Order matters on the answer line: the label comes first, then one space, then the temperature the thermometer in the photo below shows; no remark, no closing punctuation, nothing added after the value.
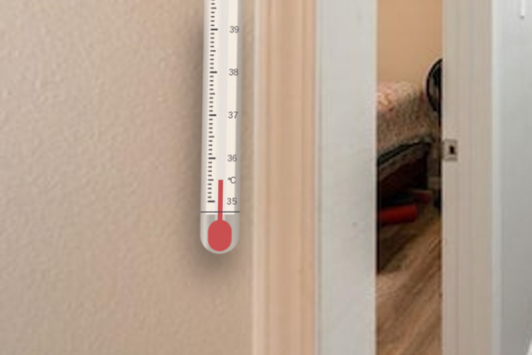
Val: 35.5 °C
